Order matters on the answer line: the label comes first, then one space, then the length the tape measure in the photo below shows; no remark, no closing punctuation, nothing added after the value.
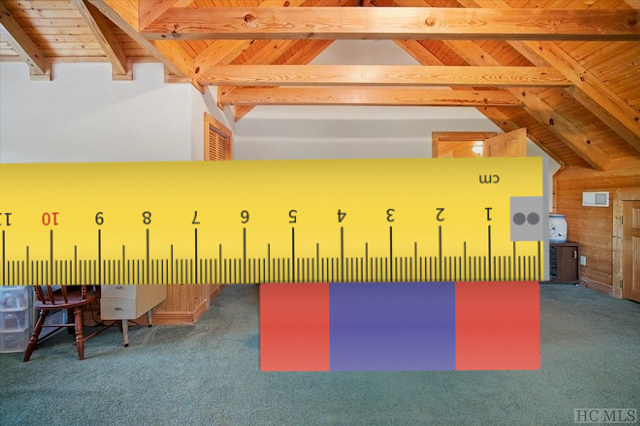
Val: 5.7 cm
